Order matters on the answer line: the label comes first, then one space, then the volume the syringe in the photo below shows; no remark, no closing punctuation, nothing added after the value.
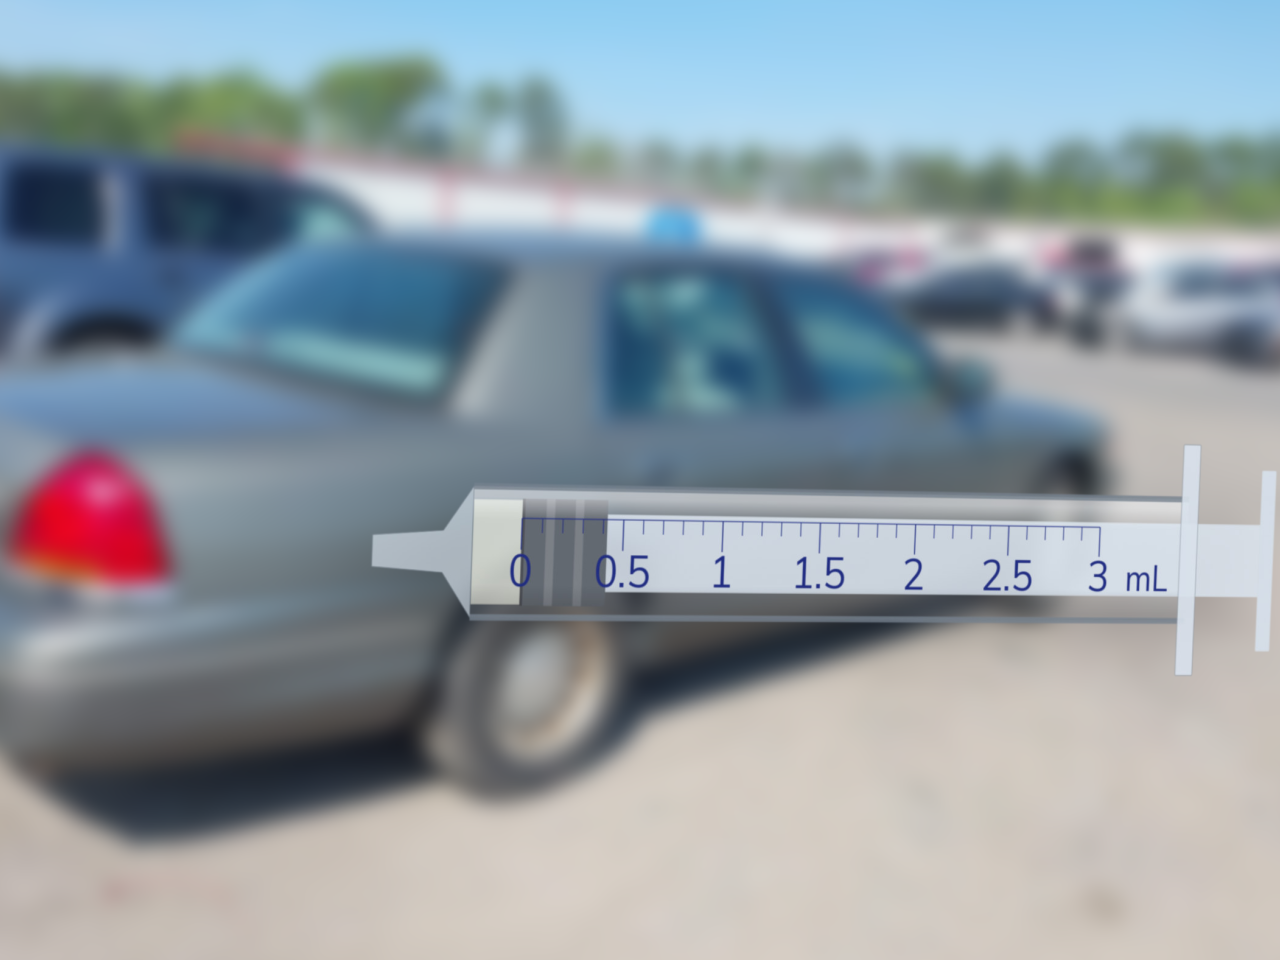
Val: 0 mL
